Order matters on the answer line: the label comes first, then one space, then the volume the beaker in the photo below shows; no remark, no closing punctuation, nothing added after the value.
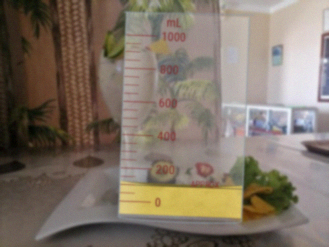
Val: 100 mL
